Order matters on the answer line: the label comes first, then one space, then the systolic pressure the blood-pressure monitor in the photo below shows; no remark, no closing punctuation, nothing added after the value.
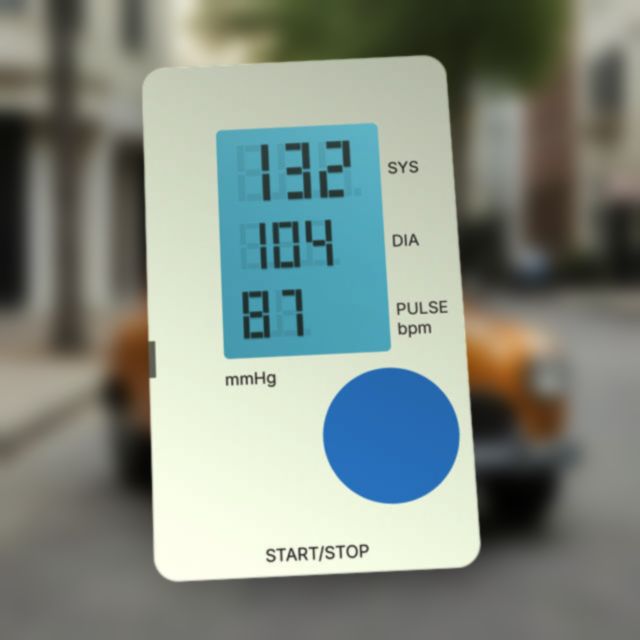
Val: 132 mmHg
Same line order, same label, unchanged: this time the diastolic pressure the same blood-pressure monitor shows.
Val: 104 mmHg
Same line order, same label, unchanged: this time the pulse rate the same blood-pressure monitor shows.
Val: 87 bpm
